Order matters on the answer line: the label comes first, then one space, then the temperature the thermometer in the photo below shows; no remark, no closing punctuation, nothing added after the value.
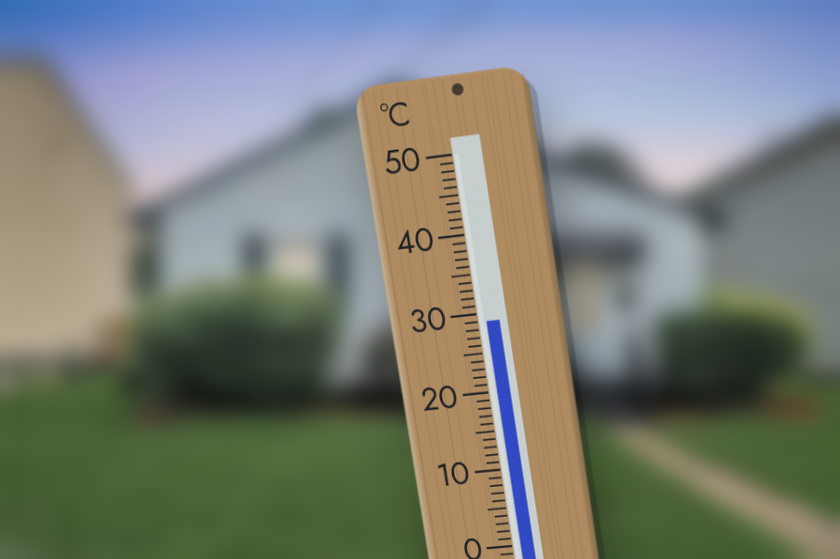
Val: 29 °C
